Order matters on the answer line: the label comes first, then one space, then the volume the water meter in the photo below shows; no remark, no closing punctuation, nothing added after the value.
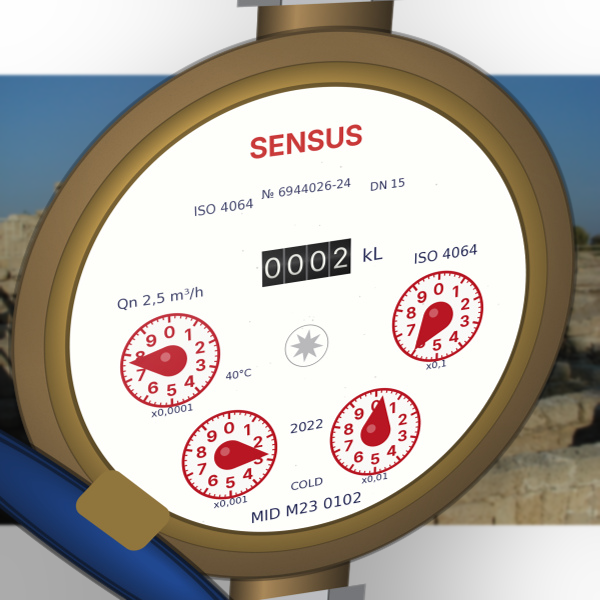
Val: 2.6027 kL
